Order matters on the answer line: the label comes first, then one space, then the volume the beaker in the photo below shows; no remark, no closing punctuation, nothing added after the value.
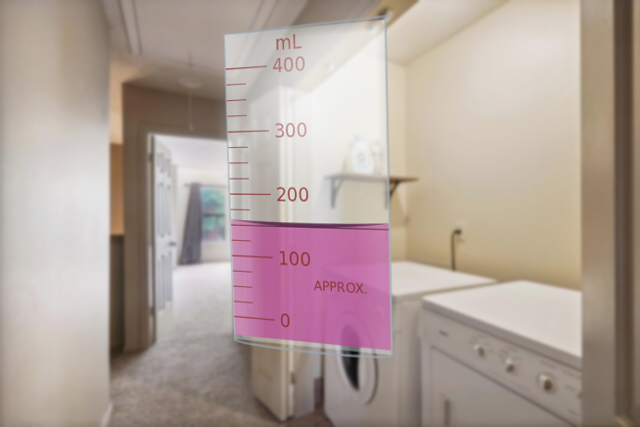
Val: 150 mL
